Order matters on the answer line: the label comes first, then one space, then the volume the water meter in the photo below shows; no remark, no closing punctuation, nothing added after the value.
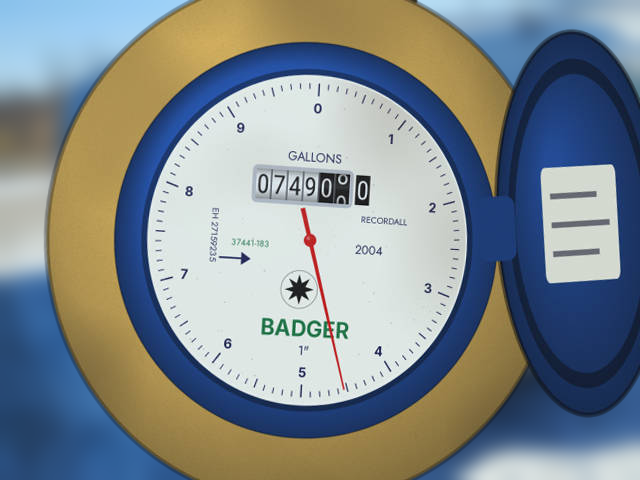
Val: 749084.5 gal
